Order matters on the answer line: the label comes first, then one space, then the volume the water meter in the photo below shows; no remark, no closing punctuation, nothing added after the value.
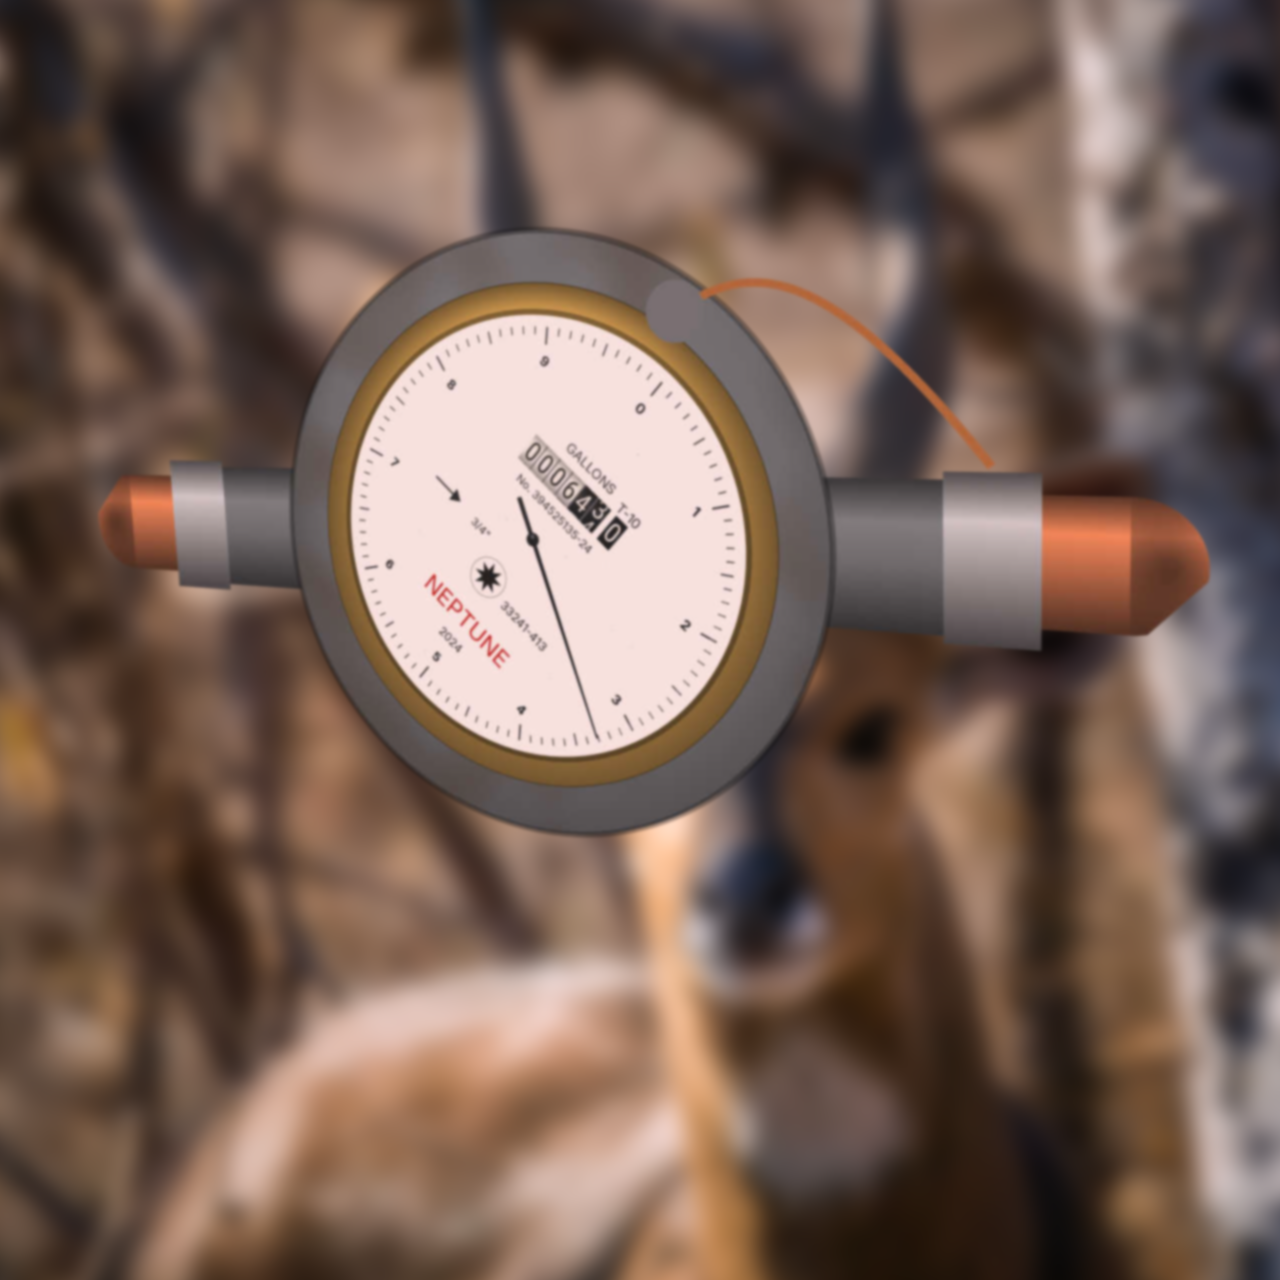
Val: 6433.3 gal
